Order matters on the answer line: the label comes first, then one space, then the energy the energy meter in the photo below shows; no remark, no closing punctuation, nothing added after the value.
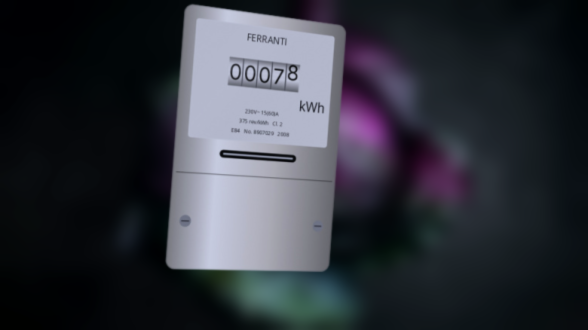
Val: 78 kWh
